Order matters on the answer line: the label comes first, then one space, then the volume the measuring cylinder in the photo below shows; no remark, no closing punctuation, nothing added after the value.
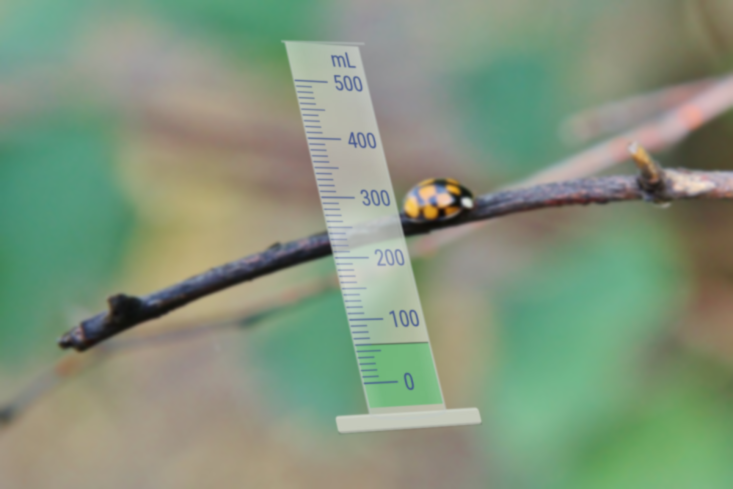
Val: 60 mL
